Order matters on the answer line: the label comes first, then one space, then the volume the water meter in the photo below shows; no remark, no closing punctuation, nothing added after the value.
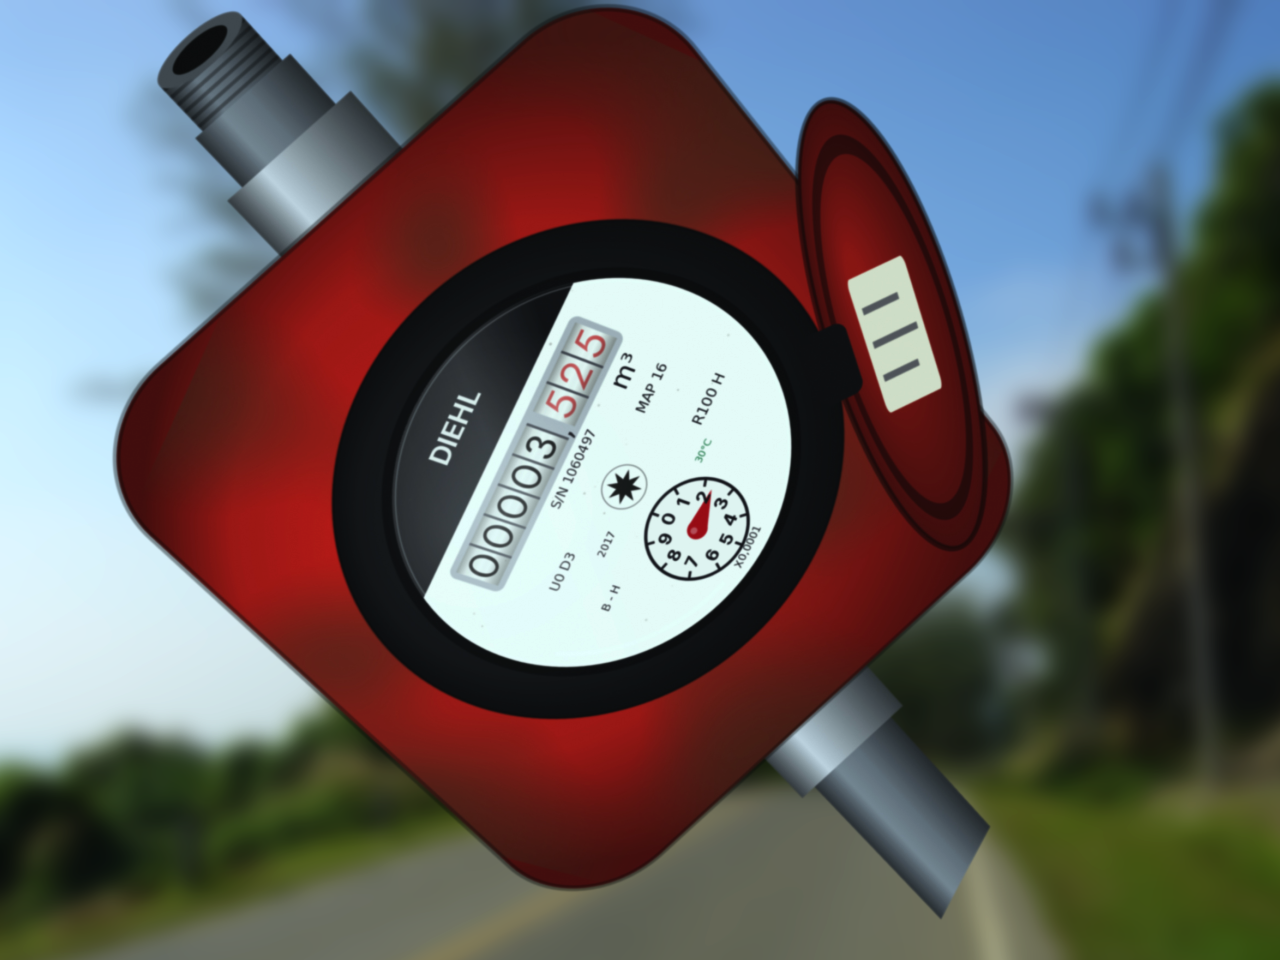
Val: 3.5252 m³
